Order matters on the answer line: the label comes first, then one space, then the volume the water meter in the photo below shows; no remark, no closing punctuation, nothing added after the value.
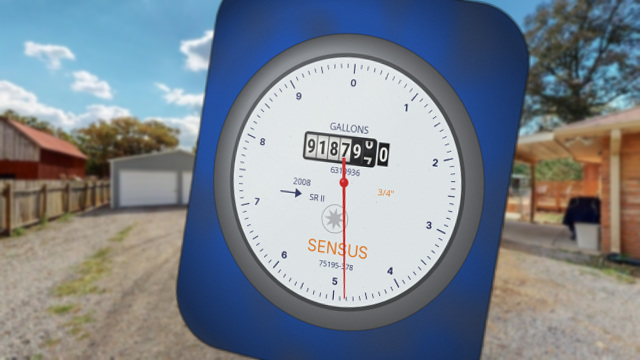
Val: 9187964.8 gal
